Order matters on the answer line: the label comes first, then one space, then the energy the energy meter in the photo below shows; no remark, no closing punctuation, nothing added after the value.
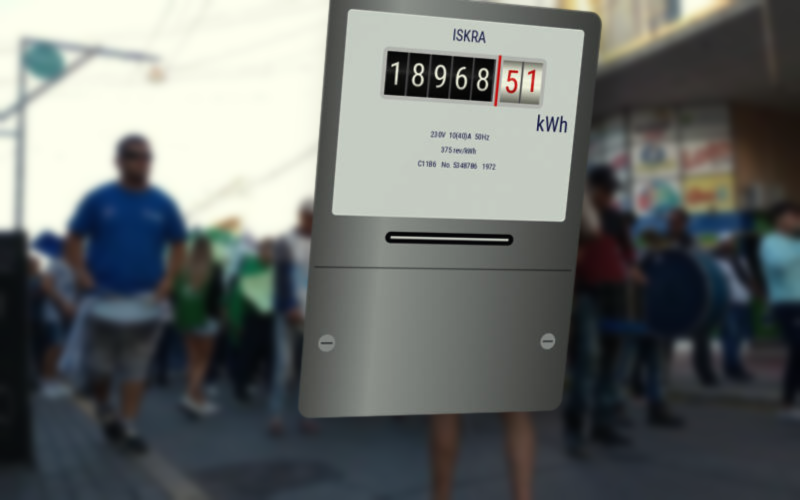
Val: 18968.51 kWh
